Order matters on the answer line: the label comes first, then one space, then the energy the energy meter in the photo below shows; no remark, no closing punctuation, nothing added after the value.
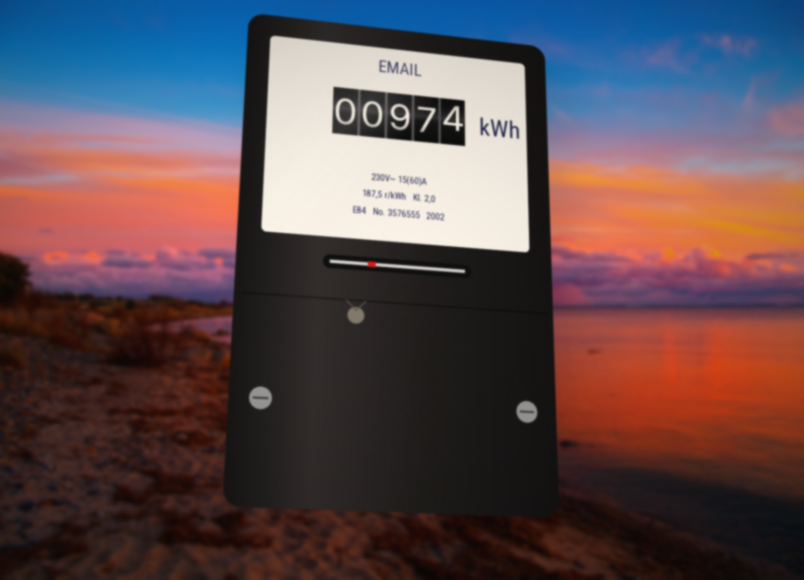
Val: 974 kWh
